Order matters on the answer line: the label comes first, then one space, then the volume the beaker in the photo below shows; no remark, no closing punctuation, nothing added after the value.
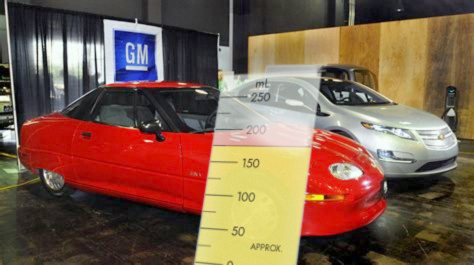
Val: 175 mL
